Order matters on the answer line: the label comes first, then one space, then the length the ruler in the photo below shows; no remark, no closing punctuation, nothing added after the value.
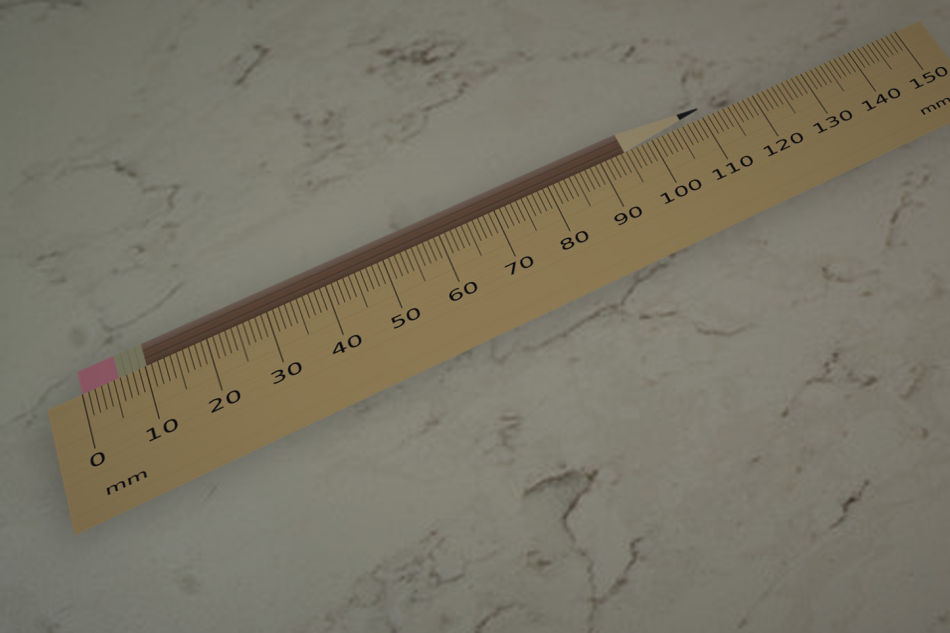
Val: 110 mm
